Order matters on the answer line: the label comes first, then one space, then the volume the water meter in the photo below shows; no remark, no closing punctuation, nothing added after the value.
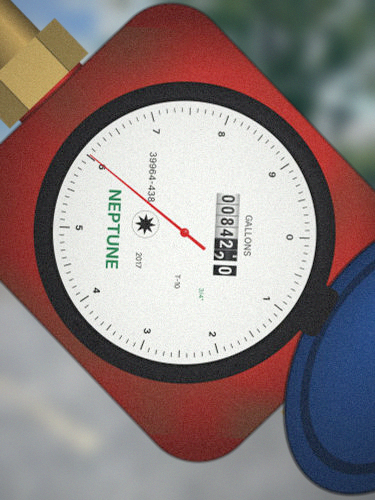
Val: 84216.0 gal
